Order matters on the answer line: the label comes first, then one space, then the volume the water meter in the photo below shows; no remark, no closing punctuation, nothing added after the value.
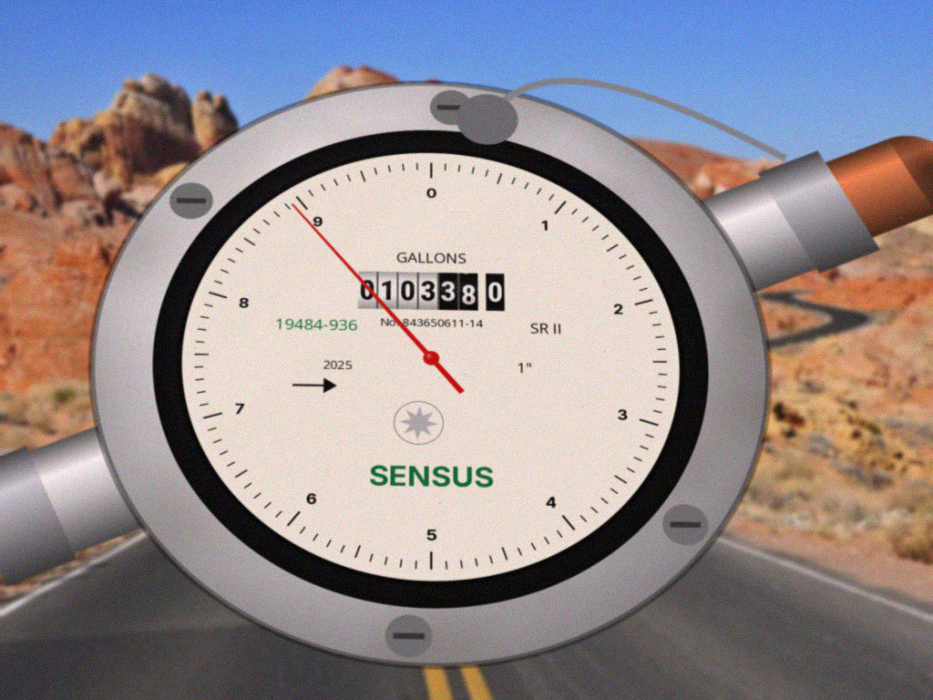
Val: 103378.9 gal
